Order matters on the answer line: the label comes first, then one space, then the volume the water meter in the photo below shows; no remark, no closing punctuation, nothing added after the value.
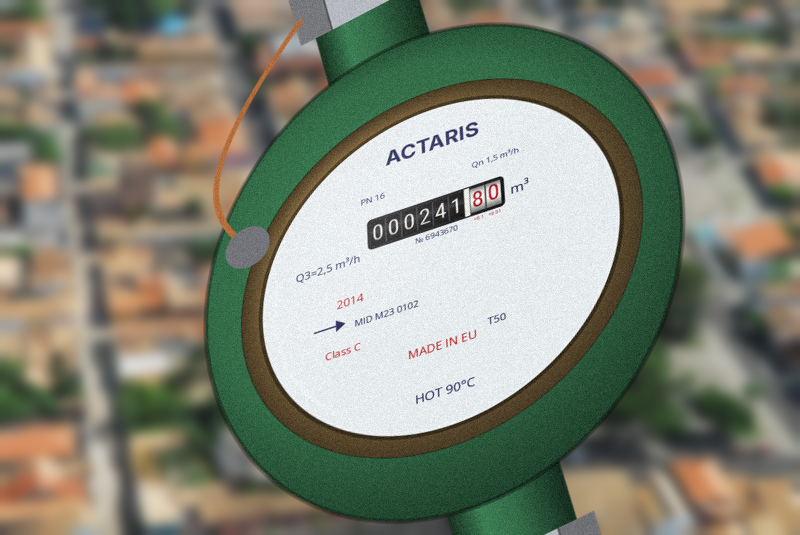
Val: 241.80 m³
